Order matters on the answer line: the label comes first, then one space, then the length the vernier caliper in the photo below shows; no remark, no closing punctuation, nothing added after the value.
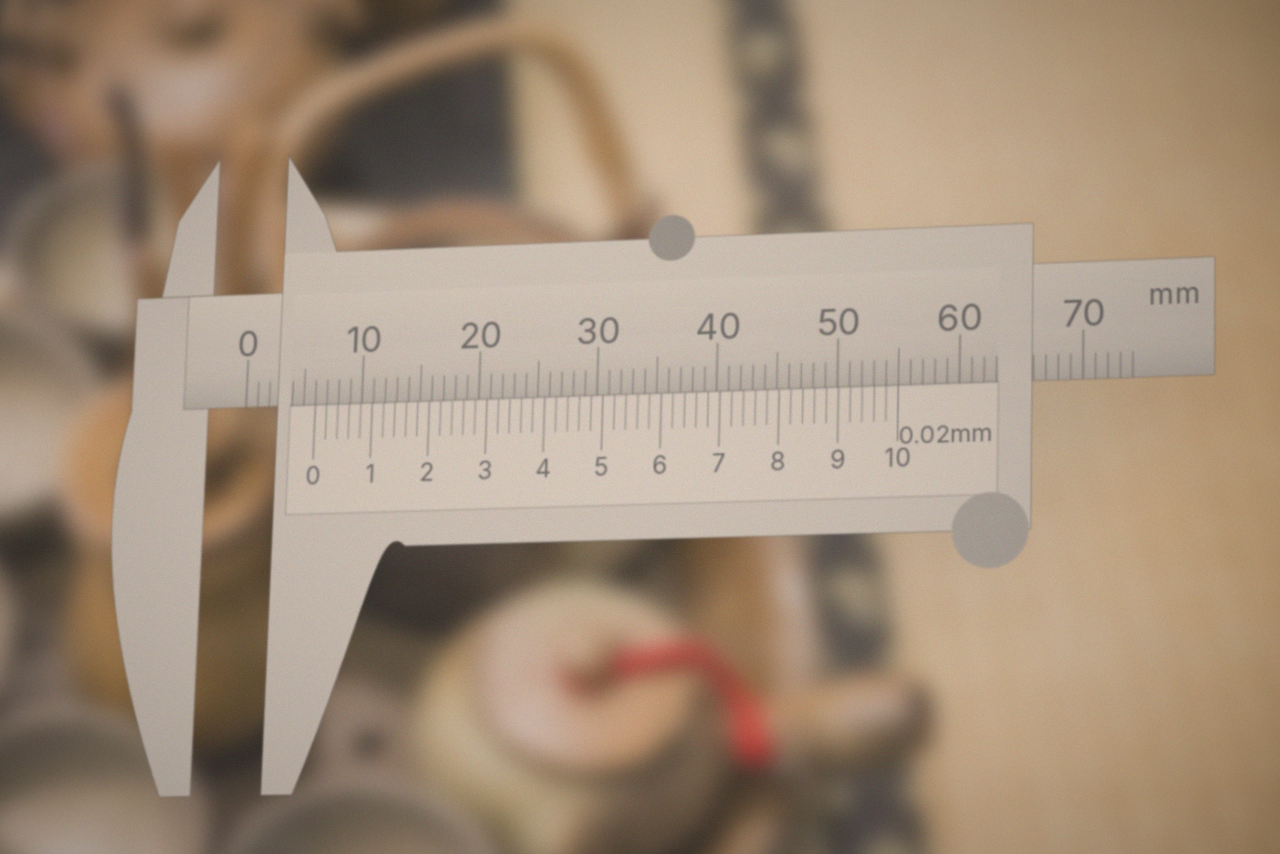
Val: 6.0 mm
